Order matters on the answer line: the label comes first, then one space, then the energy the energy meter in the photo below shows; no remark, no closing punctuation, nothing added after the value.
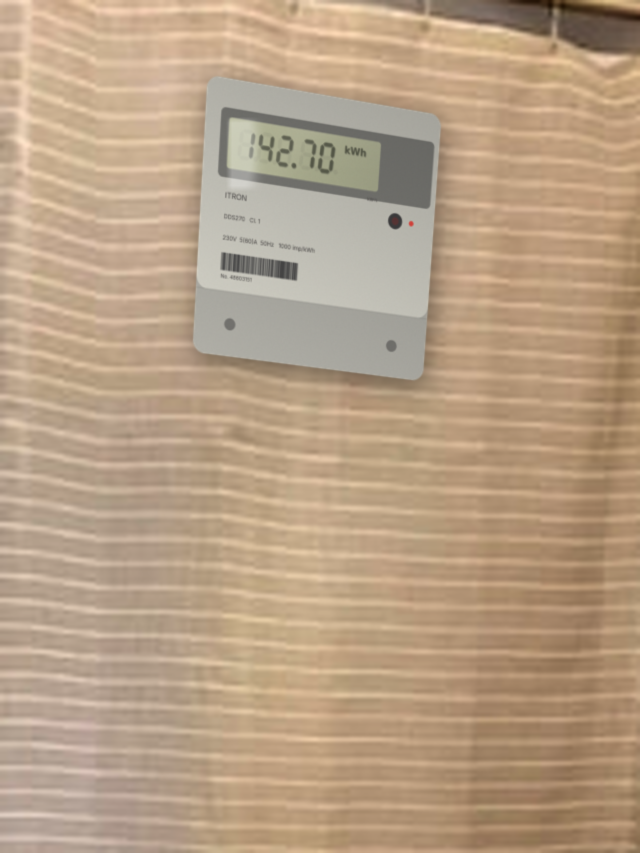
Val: 142.70 kWh
